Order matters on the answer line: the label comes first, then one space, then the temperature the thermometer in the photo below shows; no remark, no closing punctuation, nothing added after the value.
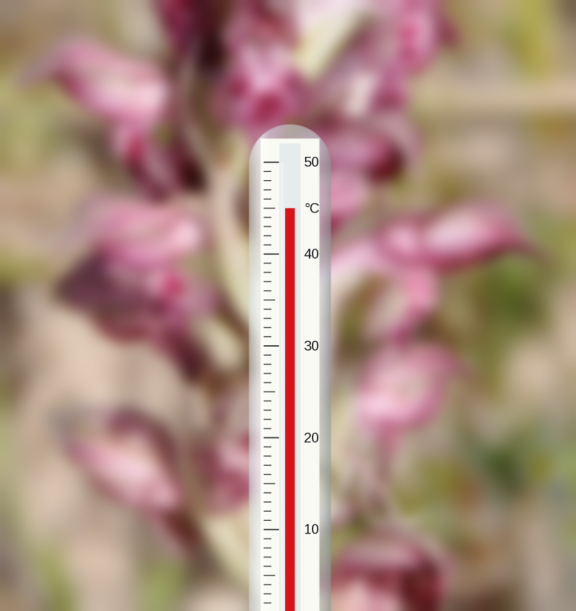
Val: 45 °C
